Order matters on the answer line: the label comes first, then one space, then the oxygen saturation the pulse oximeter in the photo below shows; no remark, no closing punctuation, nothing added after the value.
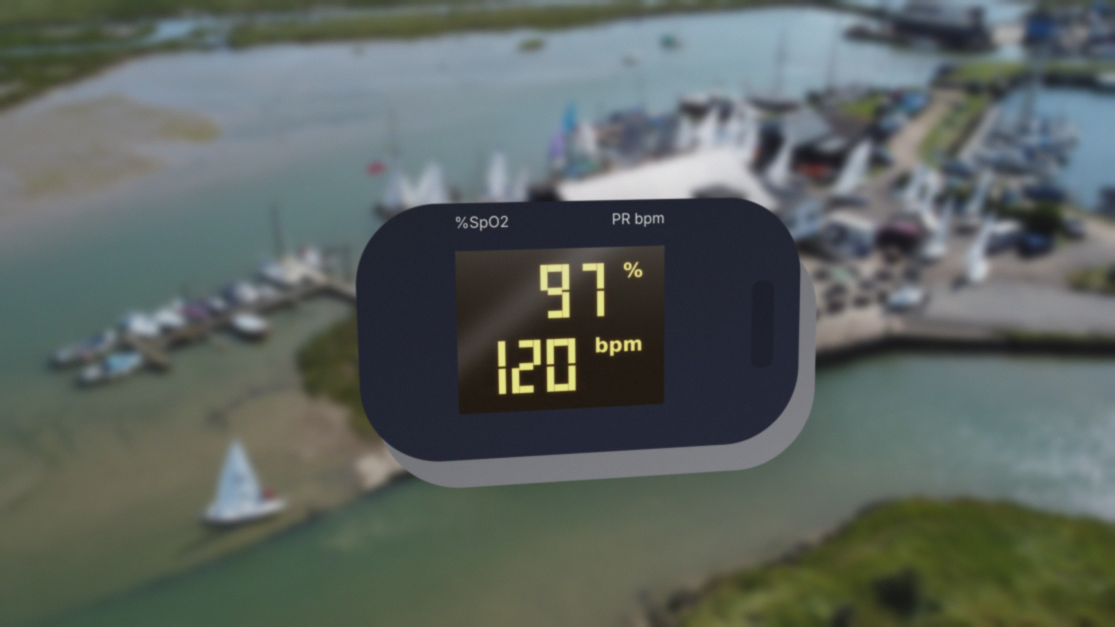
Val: 97 %
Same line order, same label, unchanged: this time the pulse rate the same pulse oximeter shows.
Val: 120 bpm
